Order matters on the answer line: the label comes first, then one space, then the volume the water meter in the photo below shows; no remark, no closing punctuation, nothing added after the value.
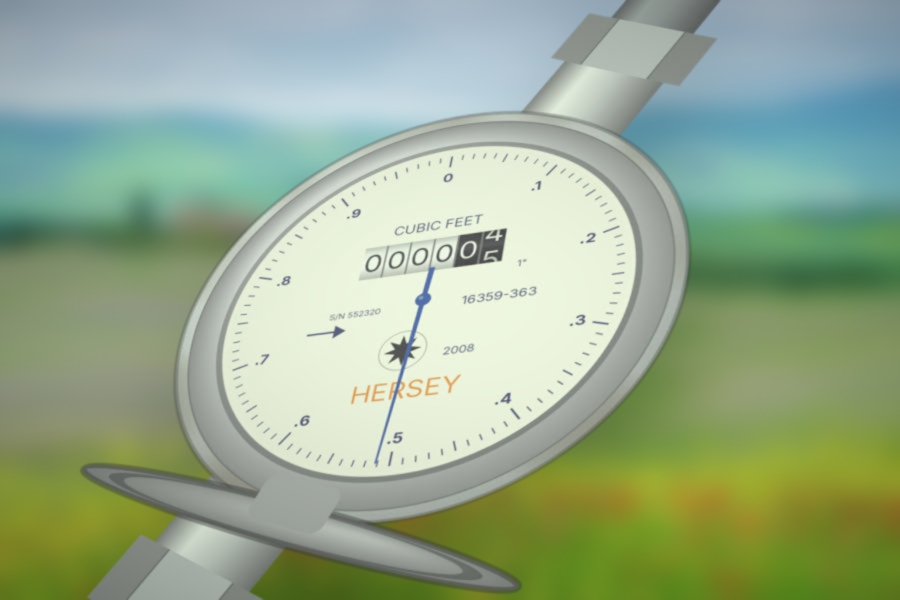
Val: 4.51 ft³
